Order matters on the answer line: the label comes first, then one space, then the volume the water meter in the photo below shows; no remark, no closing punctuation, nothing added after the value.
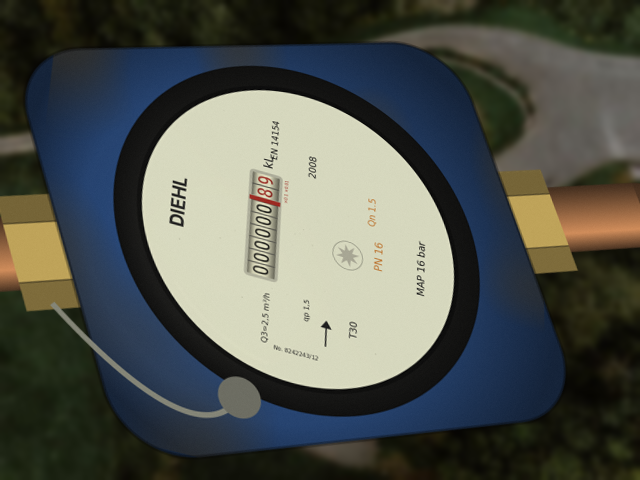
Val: 0.89 kL
